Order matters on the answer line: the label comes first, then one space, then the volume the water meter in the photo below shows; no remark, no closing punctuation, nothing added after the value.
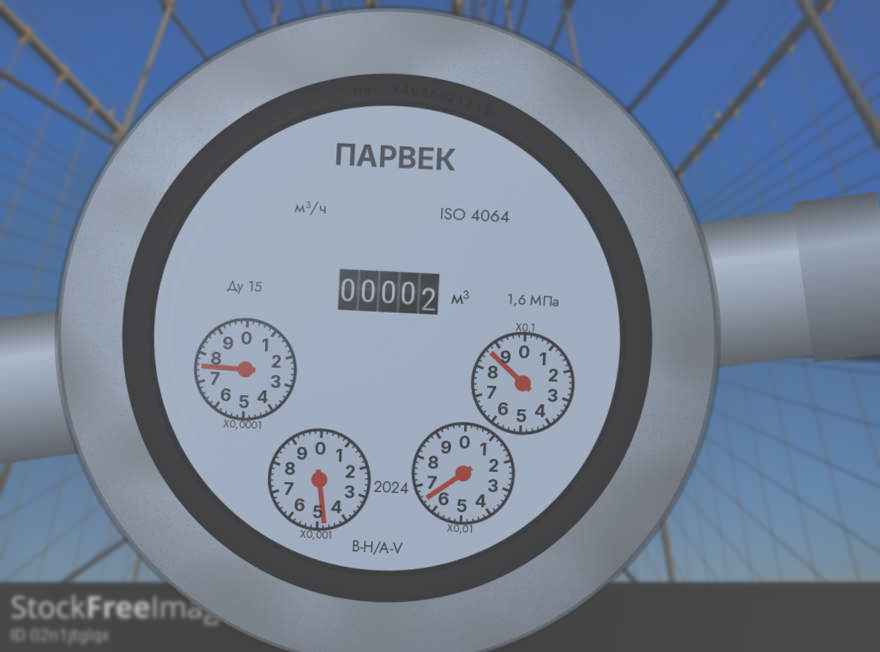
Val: 1.8647 m³
